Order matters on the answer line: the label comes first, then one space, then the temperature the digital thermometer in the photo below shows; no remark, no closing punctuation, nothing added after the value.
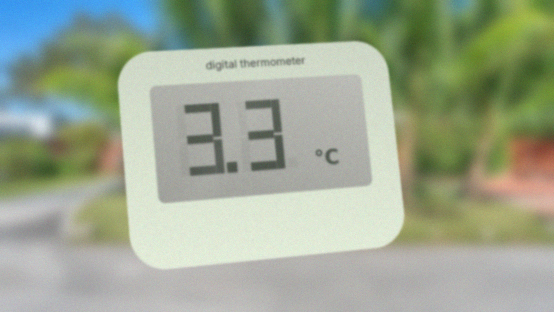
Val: 3.3 °C
